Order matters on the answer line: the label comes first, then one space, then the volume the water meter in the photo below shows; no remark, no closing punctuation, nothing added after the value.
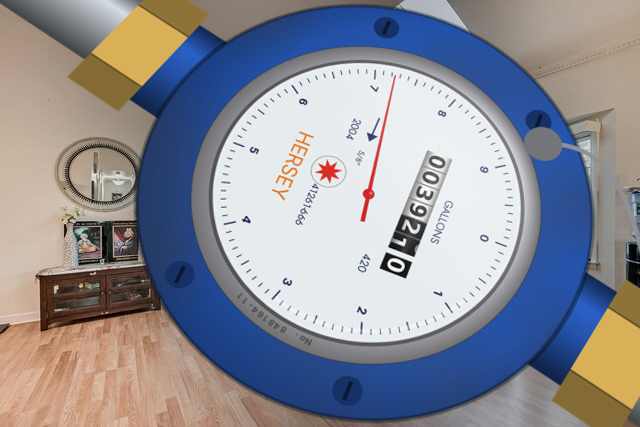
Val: 39207.2 gal
